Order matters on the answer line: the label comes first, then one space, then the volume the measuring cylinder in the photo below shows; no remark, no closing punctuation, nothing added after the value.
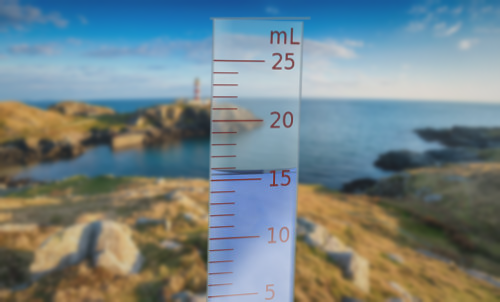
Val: 15.5 mL
